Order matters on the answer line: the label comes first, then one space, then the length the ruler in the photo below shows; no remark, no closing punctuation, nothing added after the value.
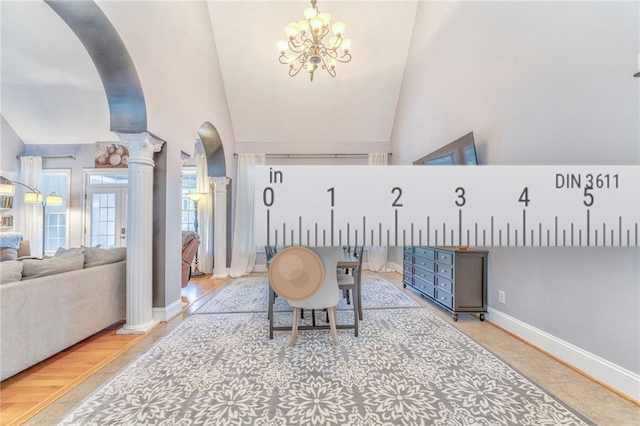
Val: 0.875 in
